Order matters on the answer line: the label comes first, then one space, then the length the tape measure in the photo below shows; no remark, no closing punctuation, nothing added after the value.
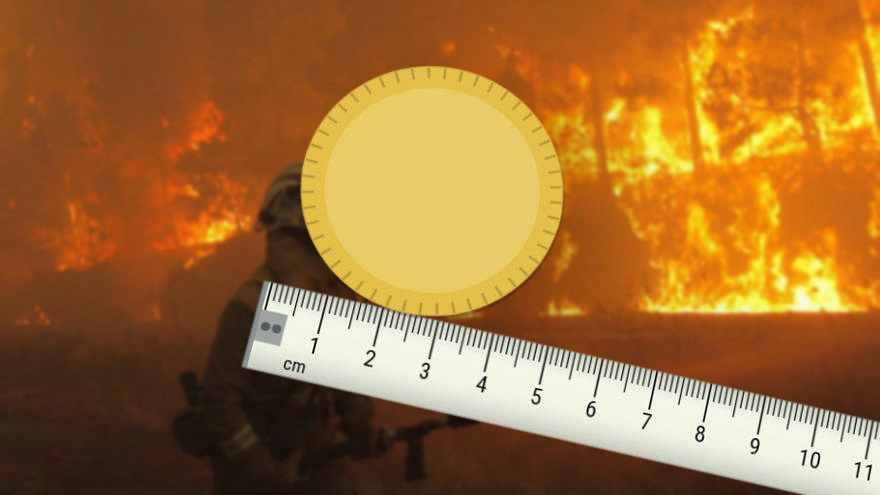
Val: 4.7 cm
